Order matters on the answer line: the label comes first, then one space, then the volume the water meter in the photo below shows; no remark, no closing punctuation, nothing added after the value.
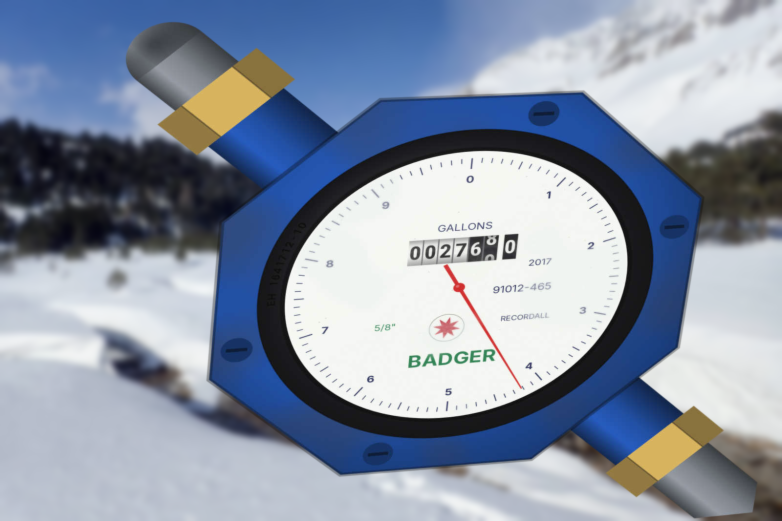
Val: 27684.2 gal
